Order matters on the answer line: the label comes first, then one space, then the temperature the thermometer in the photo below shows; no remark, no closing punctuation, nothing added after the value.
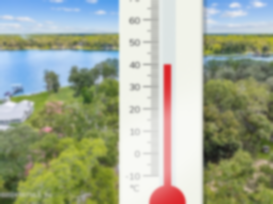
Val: 40 °C
